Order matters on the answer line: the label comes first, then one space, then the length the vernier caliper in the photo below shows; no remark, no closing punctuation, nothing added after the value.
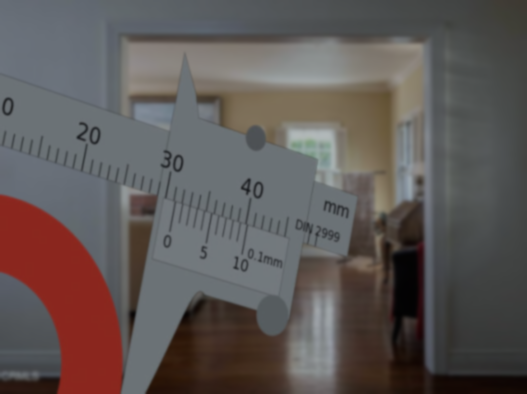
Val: 31.2 mm
